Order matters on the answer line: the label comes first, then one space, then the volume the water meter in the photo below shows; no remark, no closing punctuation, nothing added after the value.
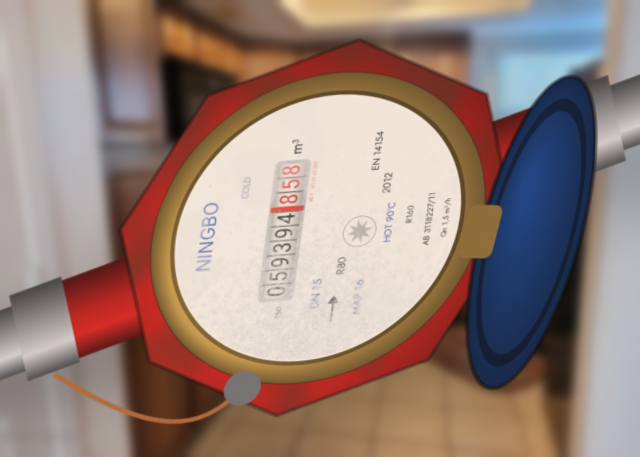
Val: 59394.858 m³
